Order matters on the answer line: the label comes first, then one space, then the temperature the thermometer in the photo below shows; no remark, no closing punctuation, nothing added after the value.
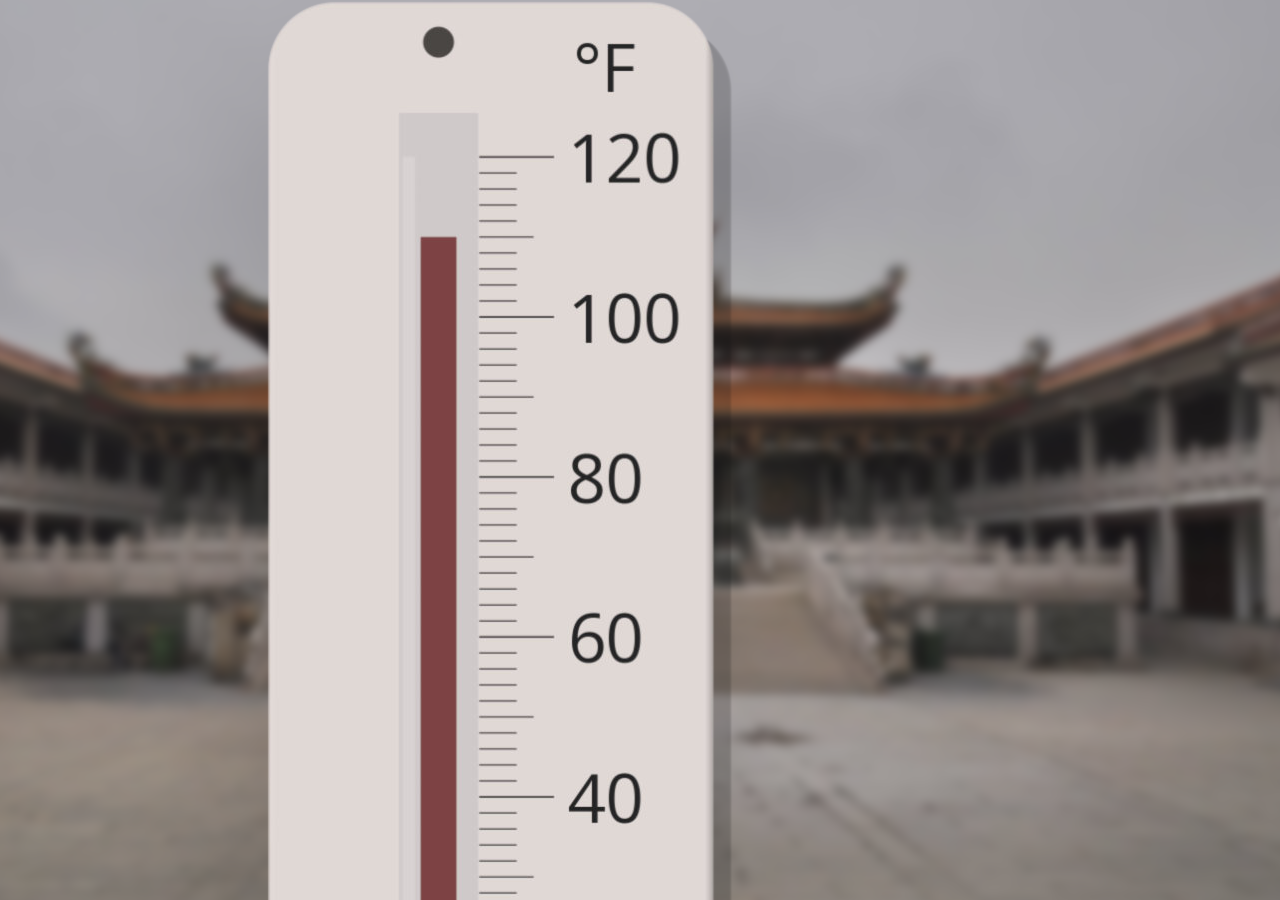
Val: 110 °F
